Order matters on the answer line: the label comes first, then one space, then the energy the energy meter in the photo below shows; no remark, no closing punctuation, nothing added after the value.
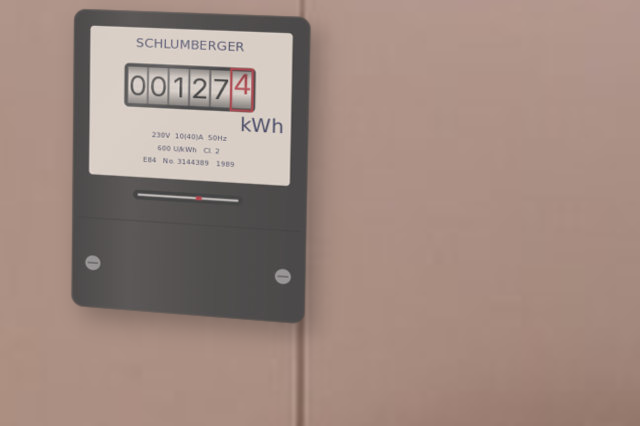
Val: 127.4 kWh
